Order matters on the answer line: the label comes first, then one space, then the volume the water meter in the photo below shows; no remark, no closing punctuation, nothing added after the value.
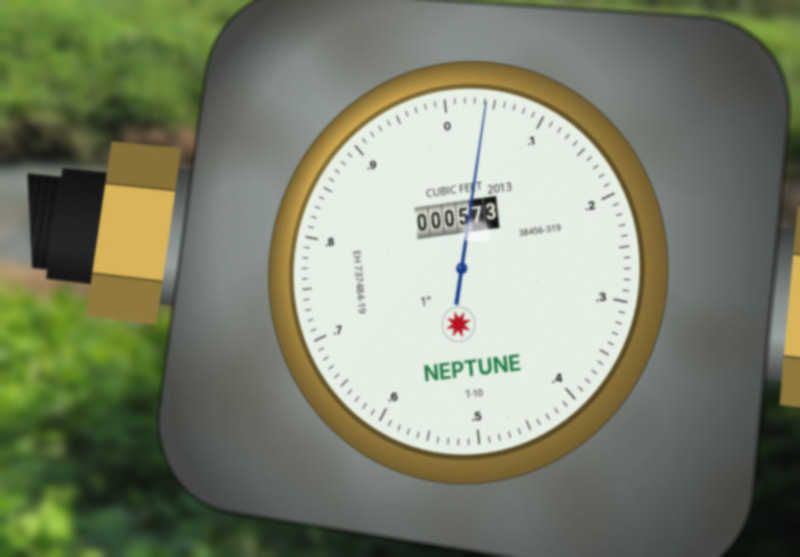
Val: 573.04 ft³
